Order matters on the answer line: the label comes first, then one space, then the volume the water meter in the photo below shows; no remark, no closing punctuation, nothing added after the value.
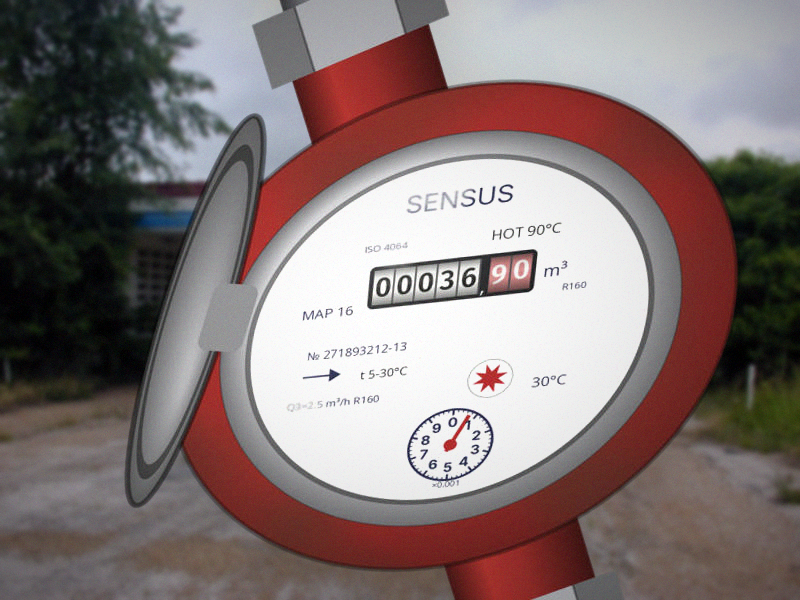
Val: 36.900 m³
